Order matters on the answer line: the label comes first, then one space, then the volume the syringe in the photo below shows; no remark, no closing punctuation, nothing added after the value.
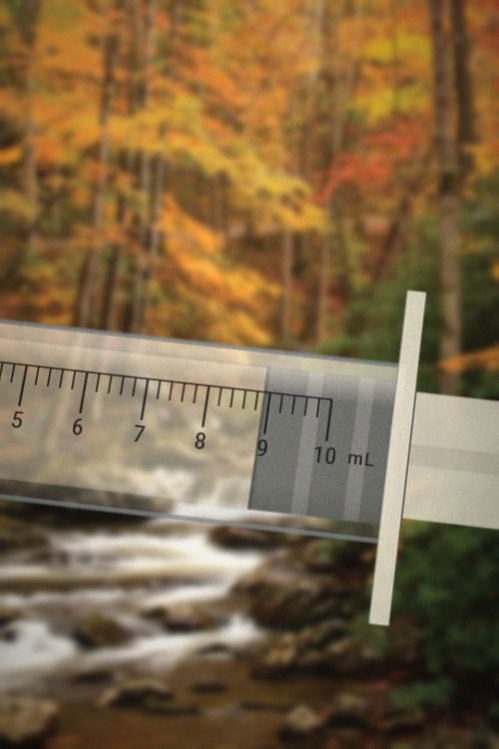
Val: 8.9 mL
